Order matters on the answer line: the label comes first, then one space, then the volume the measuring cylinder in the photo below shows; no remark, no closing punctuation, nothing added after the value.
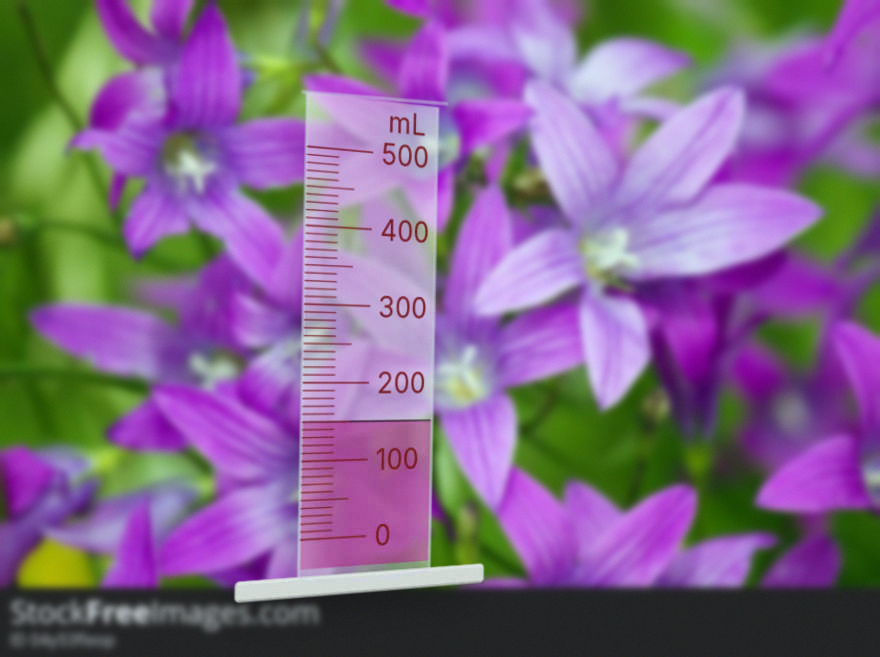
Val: 150 mL
